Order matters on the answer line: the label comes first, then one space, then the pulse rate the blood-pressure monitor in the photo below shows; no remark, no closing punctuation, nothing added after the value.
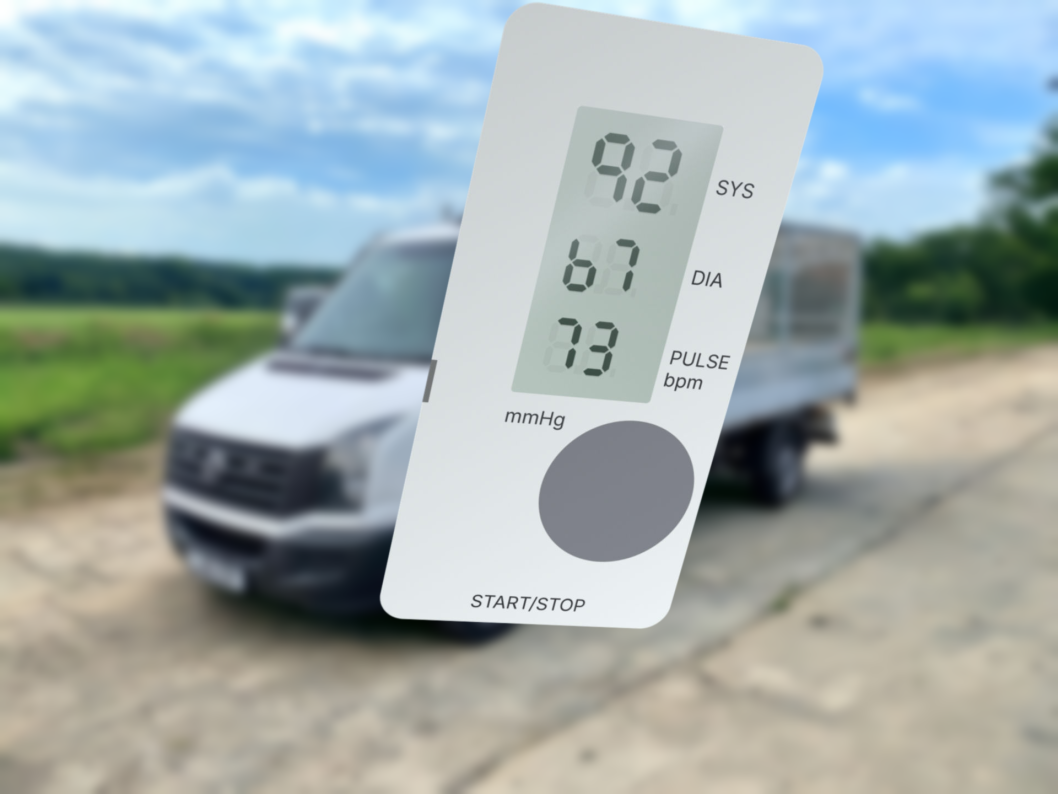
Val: 73 bpm
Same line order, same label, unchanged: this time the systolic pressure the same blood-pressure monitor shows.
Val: 92 mmHg
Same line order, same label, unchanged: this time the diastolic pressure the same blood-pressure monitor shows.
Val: 67 mmHg
